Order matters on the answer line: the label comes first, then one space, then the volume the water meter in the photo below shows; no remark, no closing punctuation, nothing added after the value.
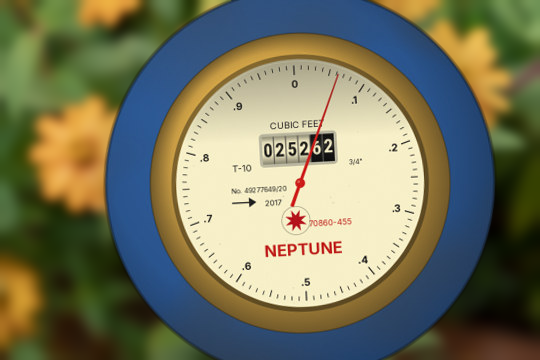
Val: 25262.06 ft³
